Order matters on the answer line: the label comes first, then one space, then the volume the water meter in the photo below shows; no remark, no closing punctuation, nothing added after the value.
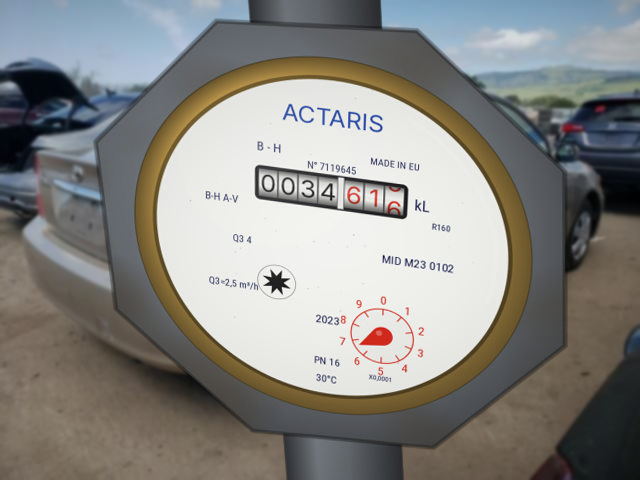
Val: 34.6156 kL
